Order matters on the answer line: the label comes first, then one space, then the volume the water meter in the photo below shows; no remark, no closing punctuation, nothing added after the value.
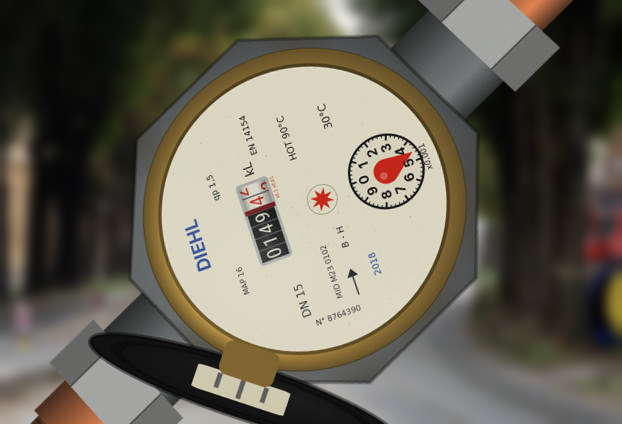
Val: 149.424 kL
